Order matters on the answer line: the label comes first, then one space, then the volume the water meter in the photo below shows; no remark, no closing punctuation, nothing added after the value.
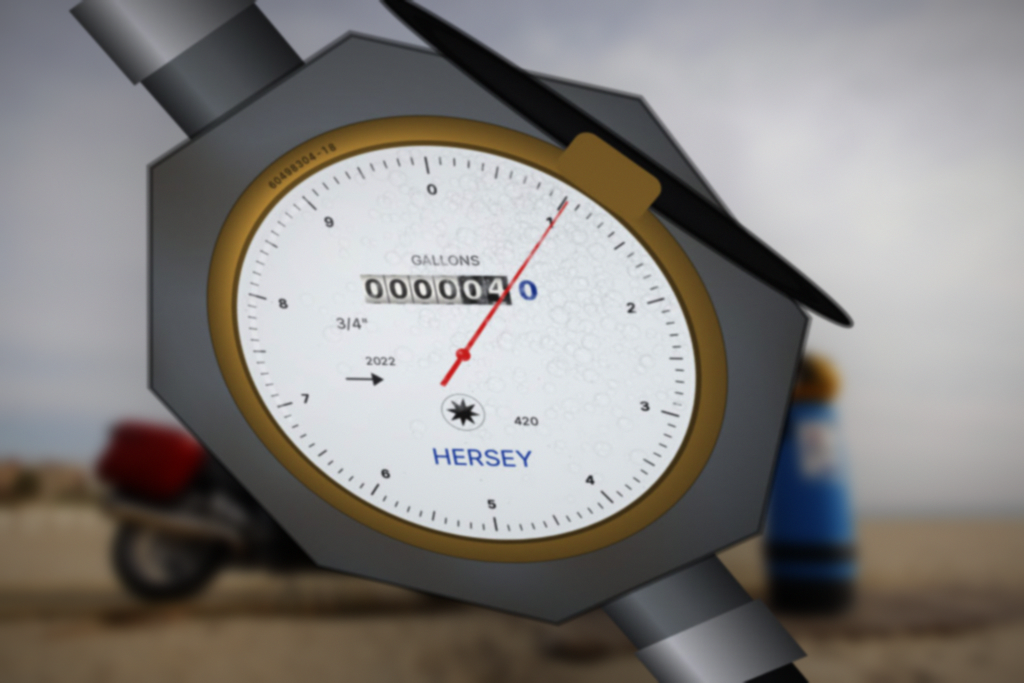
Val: 41.0 gal
